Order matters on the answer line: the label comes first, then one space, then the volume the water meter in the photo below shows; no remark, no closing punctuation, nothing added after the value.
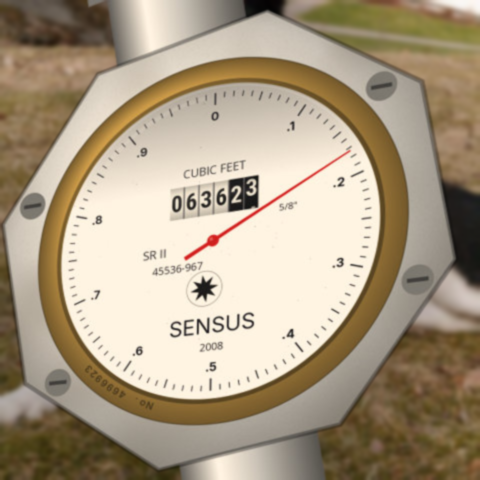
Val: 63623.17 ft³
